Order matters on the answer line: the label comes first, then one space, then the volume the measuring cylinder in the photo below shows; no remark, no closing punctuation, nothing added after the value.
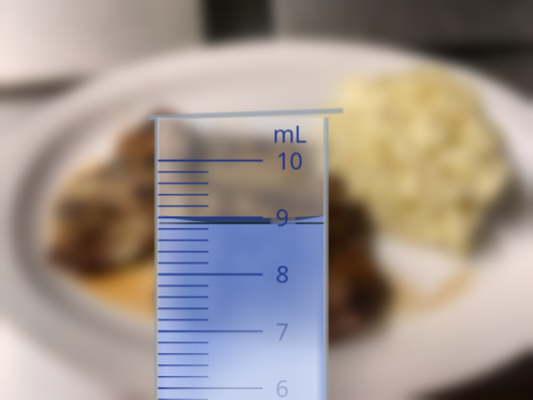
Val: 8.9 mL
